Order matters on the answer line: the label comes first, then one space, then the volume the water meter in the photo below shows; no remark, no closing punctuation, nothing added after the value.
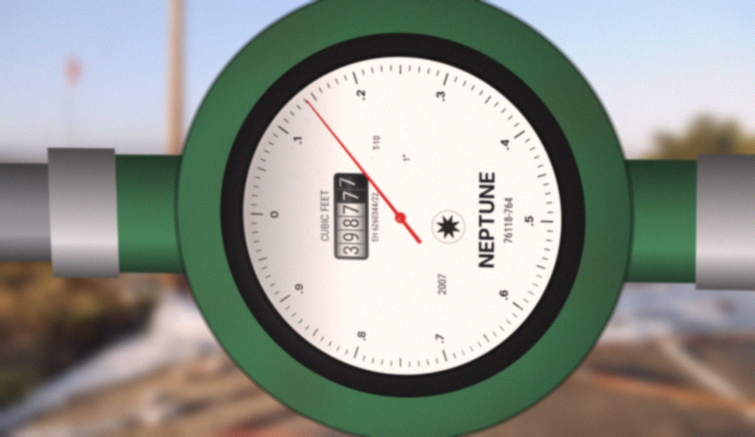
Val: 398777.14 ft³
